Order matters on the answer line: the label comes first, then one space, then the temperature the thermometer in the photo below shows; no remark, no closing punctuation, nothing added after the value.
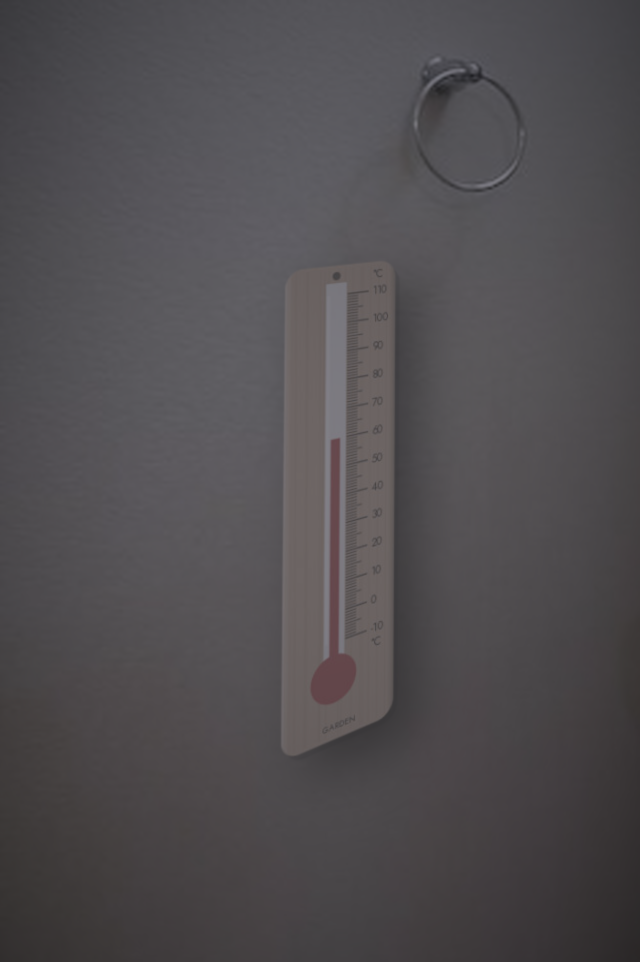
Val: 60 °C
